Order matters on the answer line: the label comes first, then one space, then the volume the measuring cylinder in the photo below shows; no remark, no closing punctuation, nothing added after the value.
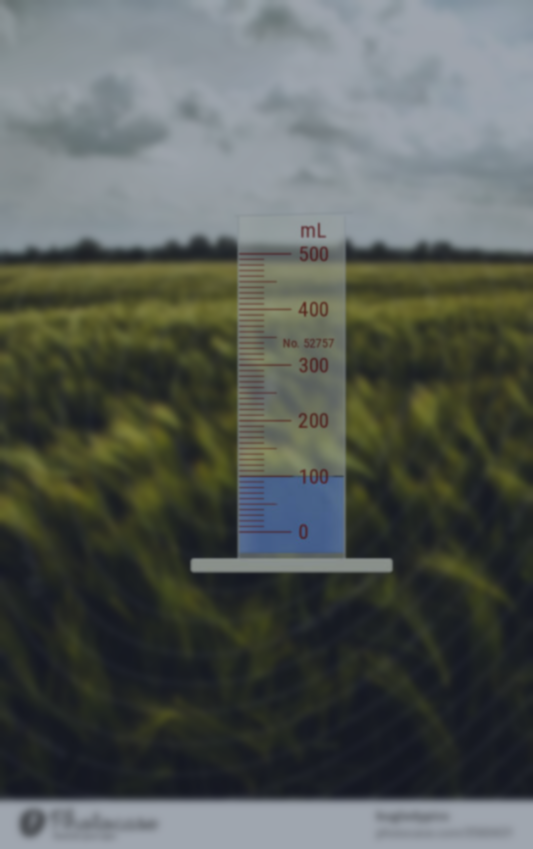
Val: 100 mL
